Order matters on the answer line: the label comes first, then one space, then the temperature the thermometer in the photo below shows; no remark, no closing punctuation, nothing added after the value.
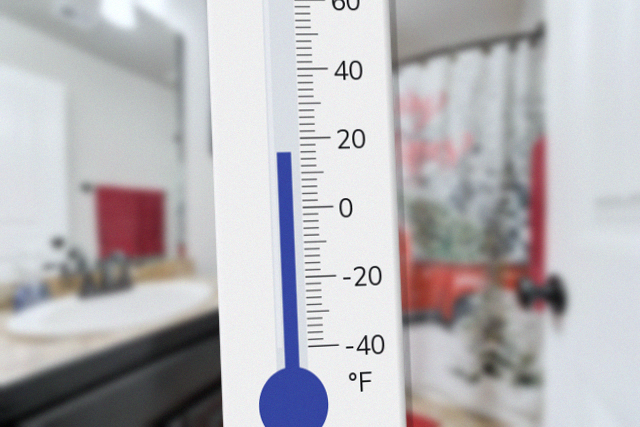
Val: 16 °F
